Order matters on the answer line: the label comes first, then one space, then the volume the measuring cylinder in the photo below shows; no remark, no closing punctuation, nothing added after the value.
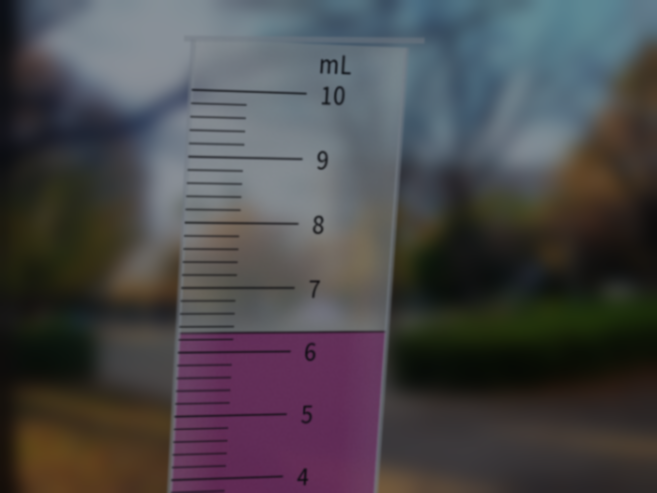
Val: 6.3 mL
